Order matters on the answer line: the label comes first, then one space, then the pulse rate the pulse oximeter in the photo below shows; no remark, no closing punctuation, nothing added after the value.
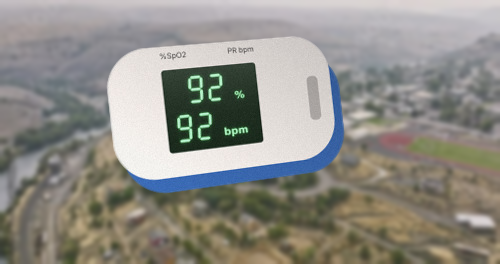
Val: 92 bpm
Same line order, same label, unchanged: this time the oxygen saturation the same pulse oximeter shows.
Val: 92 %
